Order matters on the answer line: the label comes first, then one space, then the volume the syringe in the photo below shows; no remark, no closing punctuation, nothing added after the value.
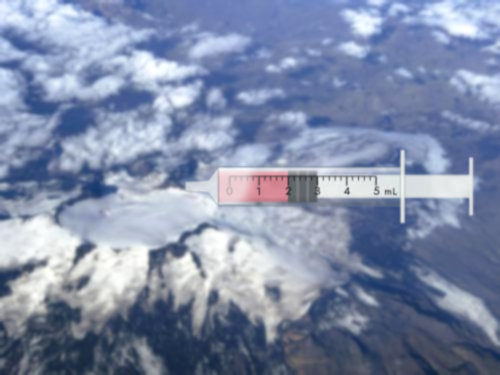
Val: 2 mL
